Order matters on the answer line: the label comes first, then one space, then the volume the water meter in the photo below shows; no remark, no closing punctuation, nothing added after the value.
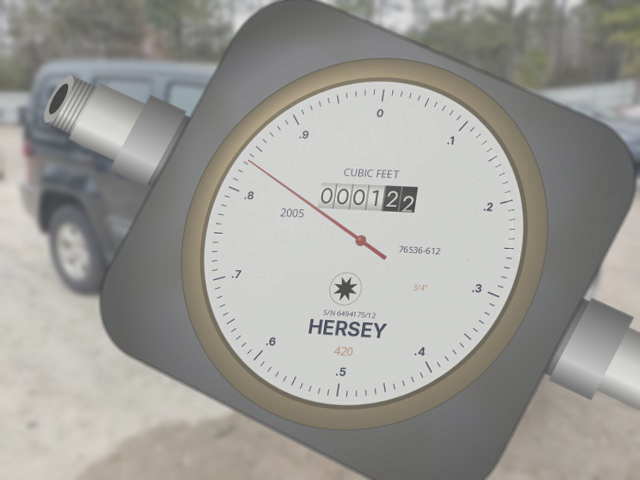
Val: 121.83 ft³
